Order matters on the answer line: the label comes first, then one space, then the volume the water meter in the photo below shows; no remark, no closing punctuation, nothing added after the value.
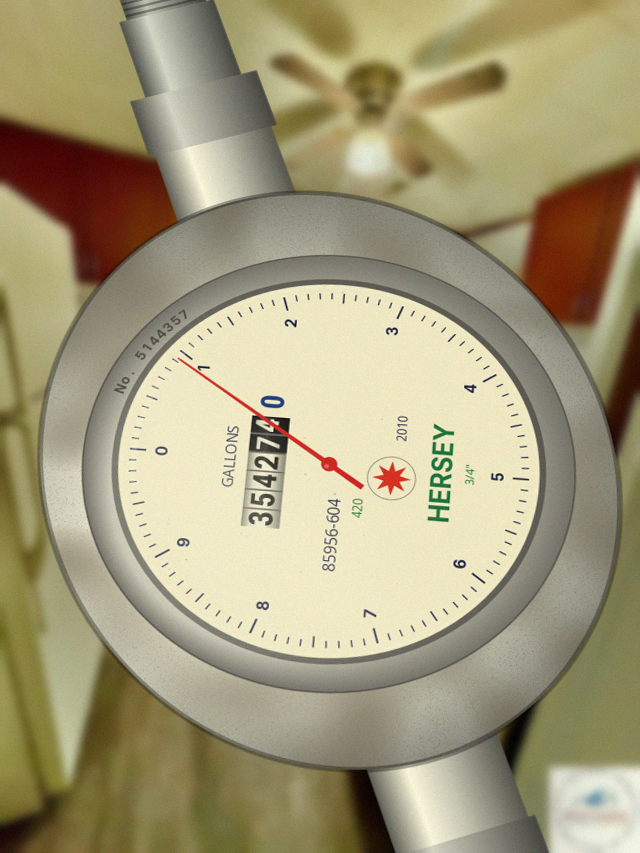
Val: 3542740.9 gal
